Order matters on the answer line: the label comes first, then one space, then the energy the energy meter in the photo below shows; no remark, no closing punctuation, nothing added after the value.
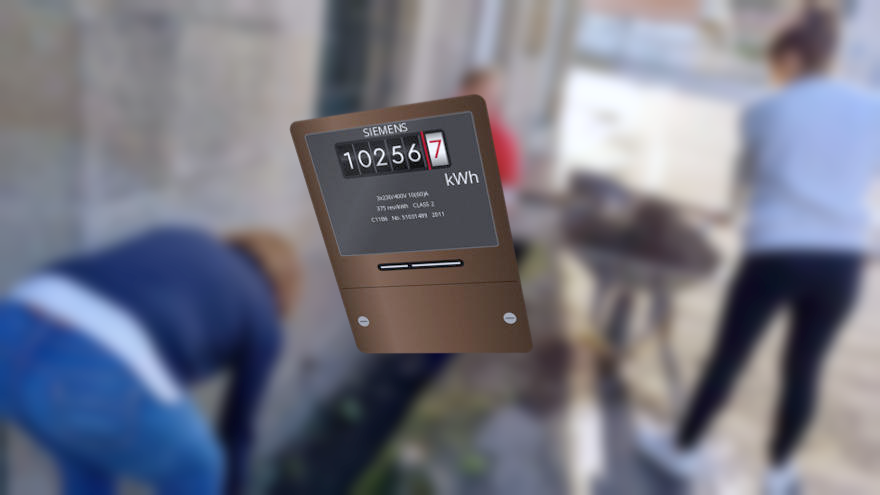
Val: 10256.7 kWh
